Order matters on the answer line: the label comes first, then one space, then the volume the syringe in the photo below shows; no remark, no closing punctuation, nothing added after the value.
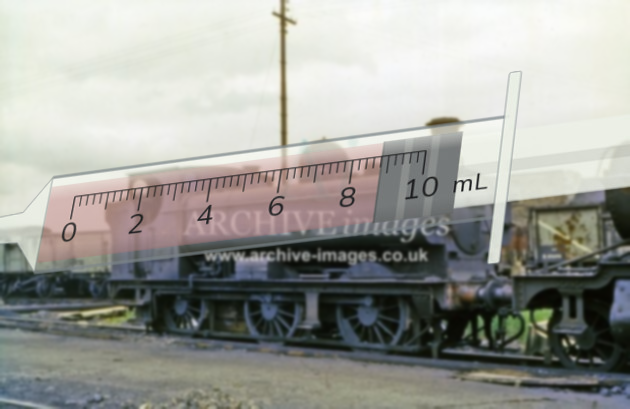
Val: 8.8 mL
